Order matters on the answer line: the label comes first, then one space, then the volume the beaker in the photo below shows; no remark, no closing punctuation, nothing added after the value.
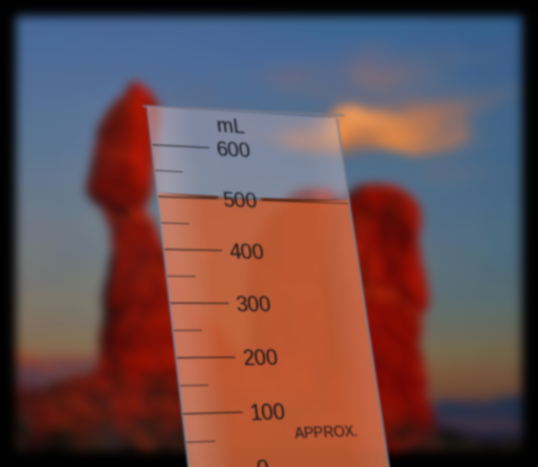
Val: 500 mL
